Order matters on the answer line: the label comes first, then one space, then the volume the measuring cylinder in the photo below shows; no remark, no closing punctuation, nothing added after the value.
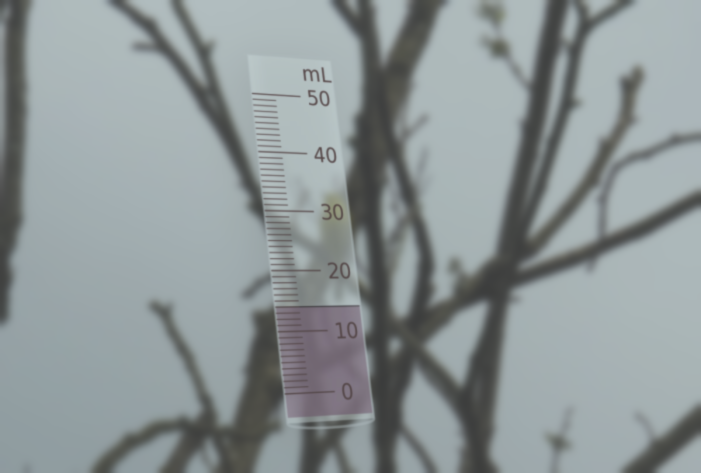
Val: 14 mL
